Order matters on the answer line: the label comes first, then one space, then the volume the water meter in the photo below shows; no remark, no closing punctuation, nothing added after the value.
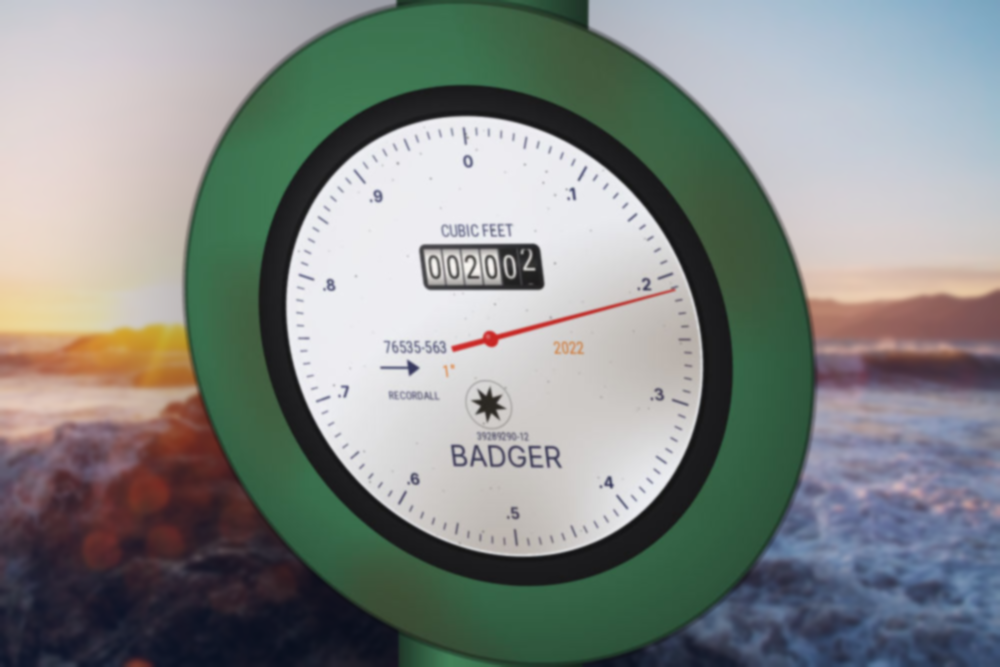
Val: 2002.21 ft³
